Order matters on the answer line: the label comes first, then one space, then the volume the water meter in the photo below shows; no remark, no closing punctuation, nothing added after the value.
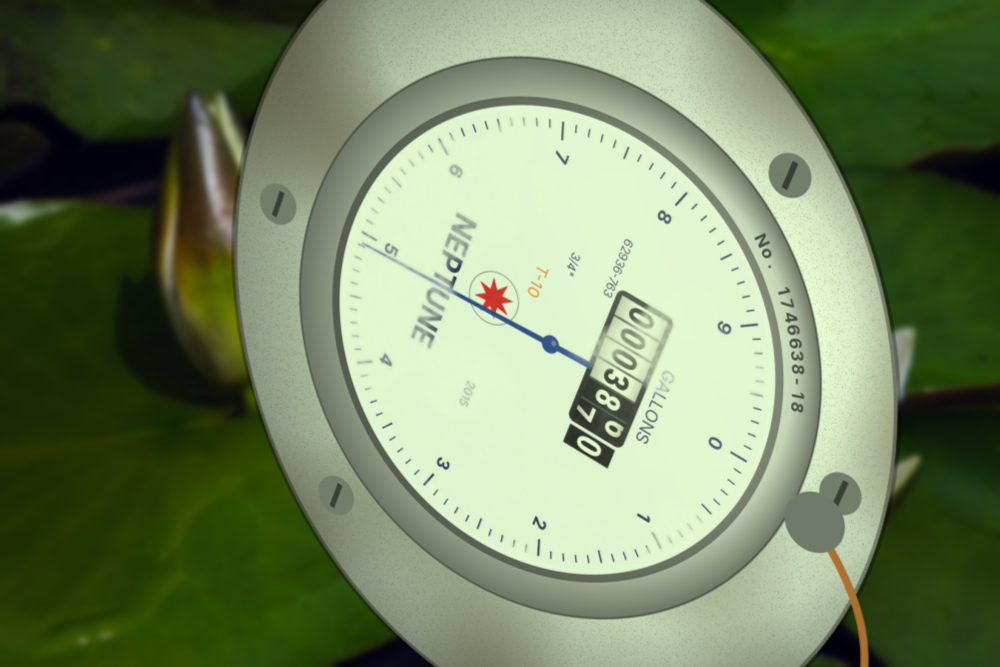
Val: 3864.9 gal
